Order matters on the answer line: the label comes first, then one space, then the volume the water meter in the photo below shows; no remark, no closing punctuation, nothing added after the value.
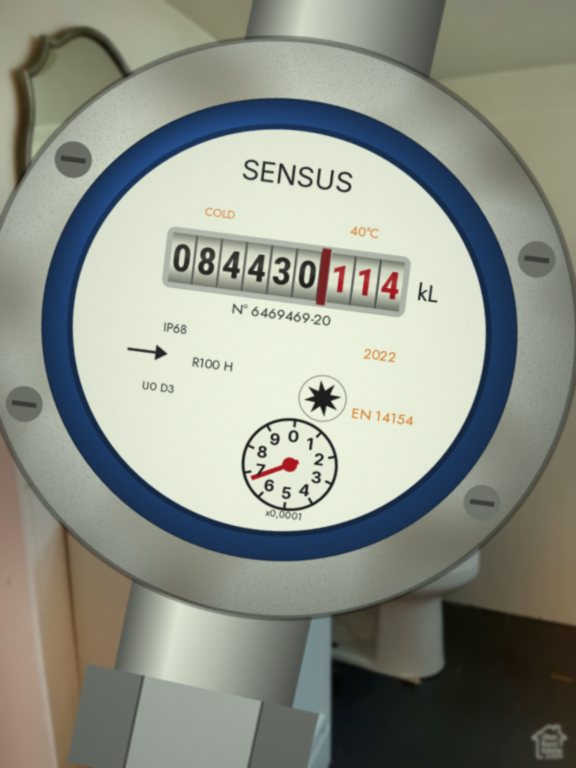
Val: 84430.1146 kL
